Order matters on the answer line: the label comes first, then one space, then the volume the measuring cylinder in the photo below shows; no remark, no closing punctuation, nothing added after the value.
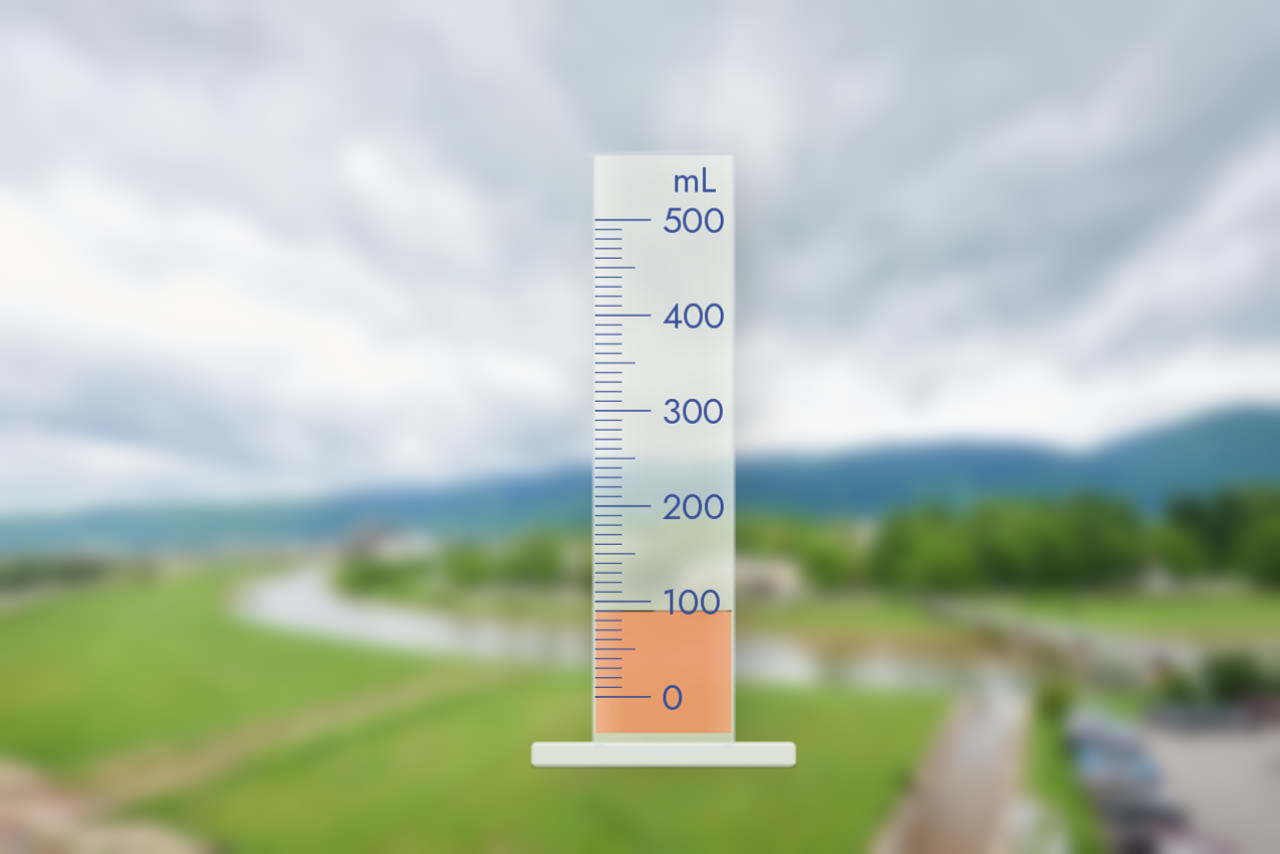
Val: 90 mL
